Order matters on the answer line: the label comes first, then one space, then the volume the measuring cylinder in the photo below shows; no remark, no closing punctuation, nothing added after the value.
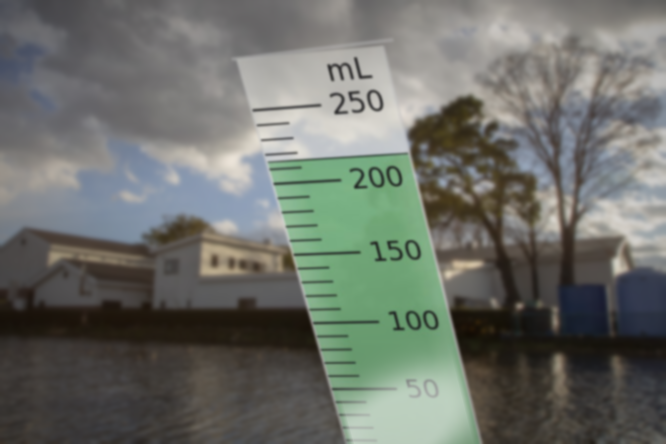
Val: 215 mL
